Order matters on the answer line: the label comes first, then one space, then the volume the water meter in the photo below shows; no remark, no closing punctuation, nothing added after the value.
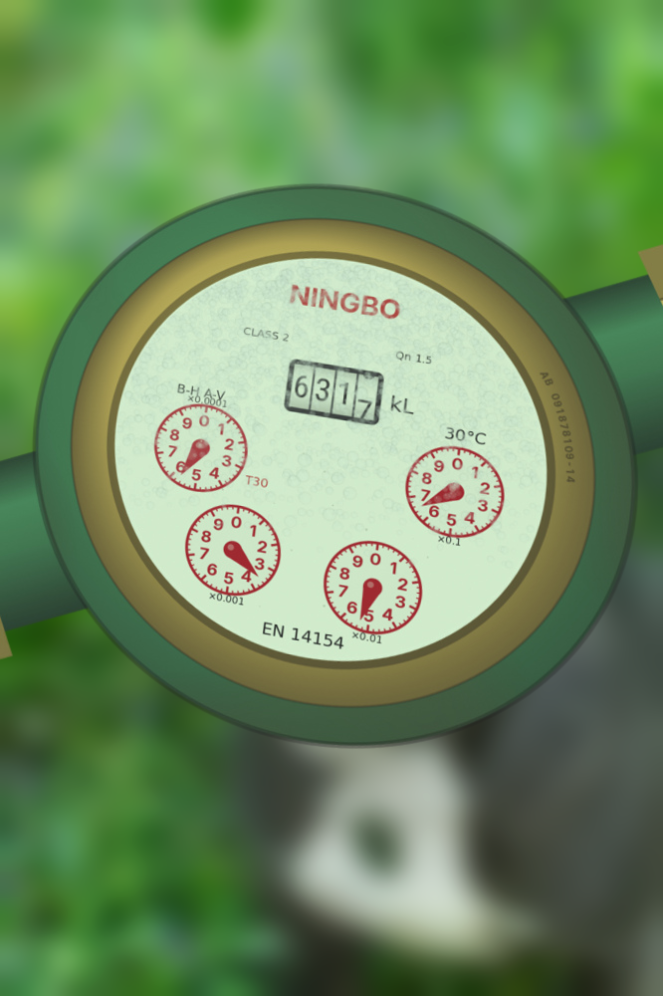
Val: 6316.6535 kL
